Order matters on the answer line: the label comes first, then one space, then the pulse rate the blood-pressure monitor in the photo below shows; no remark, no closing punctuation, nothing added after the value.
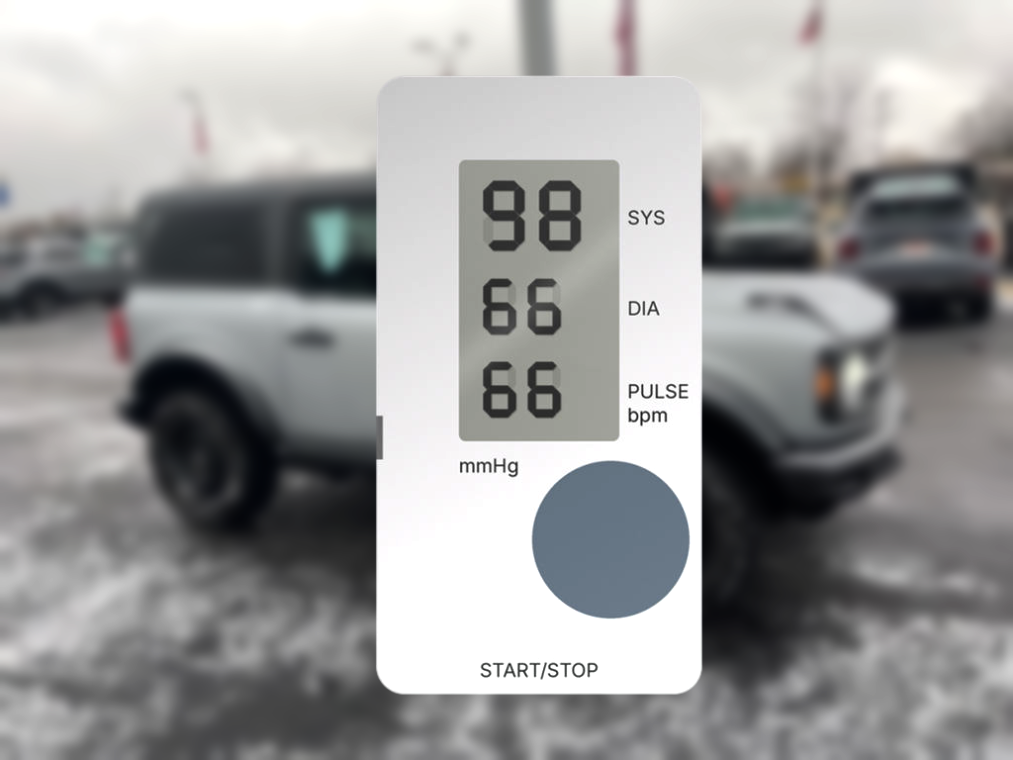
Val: 66 bpm
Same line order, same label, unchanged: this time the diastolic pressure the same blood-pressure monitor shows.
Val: 66 mmHg
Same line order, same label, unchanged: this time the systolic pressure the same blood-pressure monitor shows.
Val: 98 mmHg
